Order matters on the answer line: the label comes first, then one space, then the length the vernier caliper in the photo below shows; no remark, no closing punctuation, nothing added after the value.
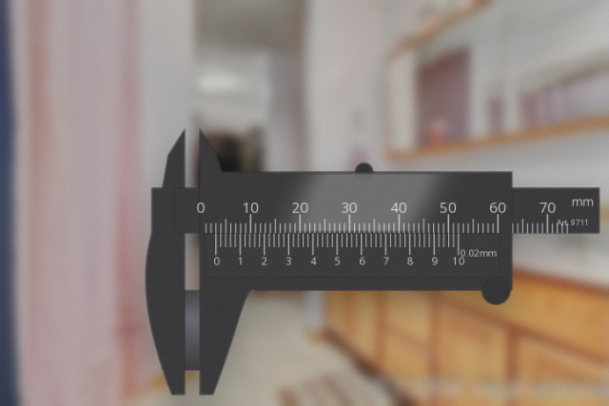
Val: 3.0 mm
